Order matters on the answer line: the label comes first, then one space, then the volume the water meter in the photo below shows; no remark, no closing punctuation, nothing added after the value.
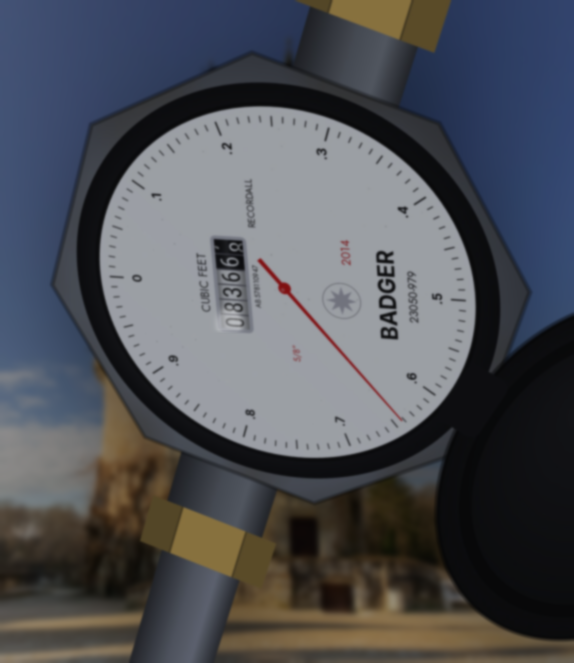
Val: 83667.64 ft³
